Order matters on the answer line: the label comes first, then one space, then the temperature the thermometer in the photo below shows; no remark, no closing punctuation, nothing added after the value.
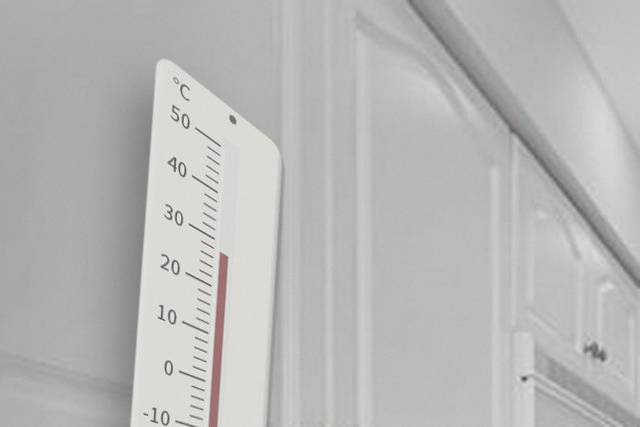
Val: 28 °C
